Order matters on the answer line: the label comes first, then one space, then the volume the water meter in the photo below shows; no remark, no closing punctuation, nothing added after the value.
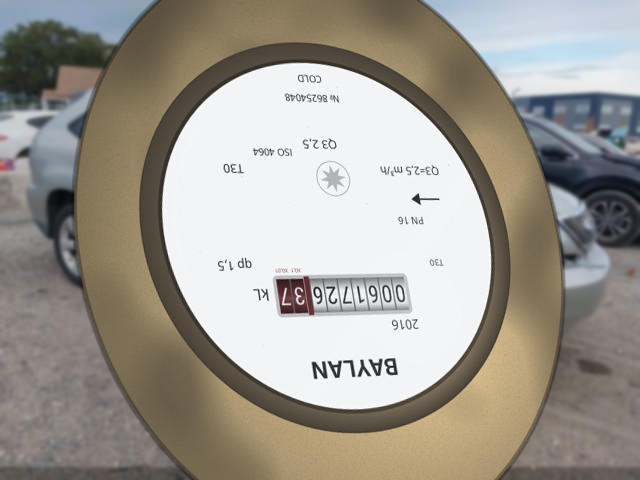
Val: 61726.37 kL
